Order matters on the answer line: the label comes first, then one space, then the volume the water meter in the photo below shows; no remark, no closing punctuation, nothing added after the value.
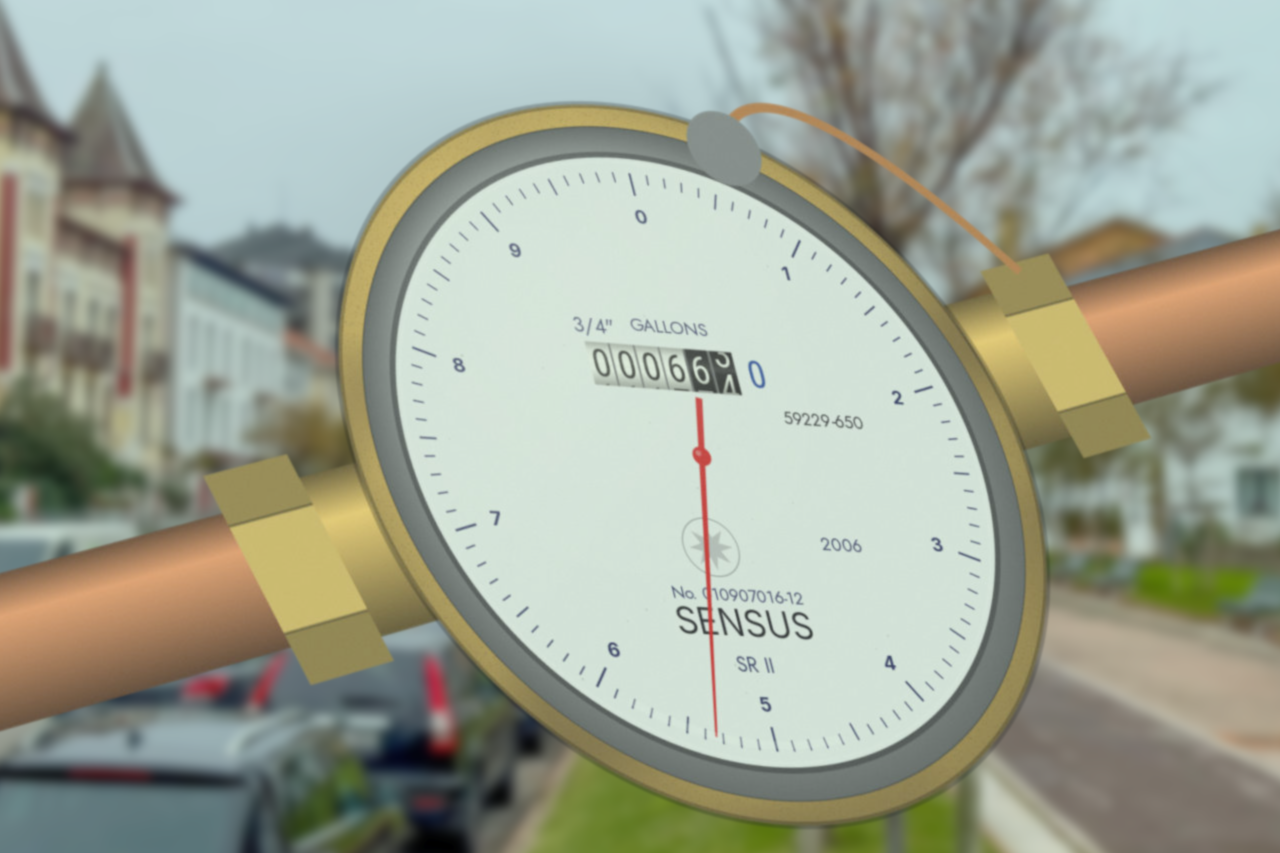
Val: 6635.3 gal
